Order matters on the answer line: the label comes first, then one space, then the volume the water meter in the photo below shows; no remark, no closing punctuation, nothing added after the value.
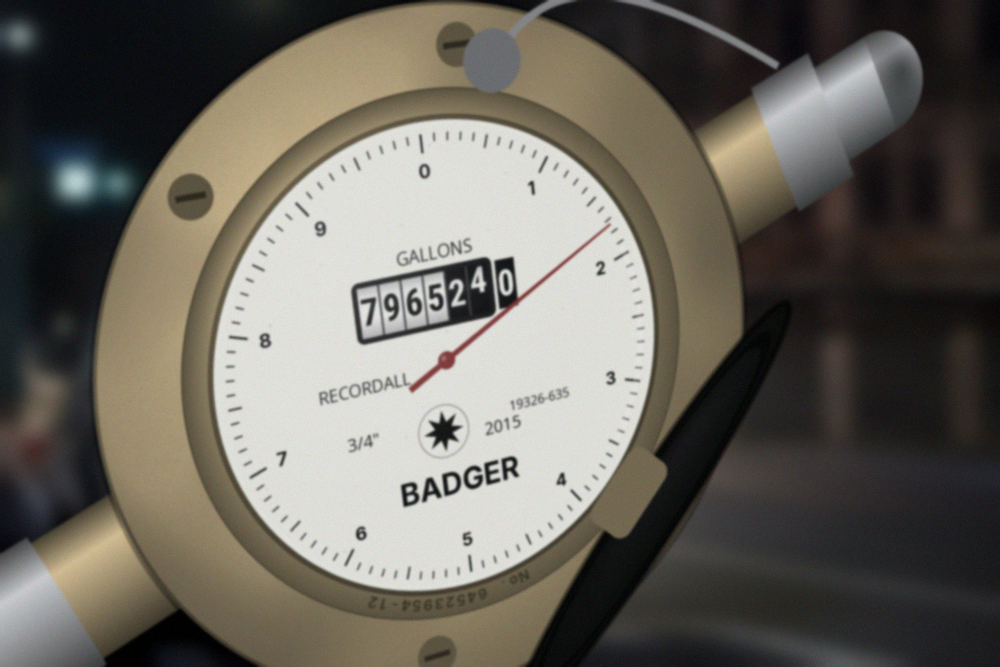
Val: 7965241.7 gal
